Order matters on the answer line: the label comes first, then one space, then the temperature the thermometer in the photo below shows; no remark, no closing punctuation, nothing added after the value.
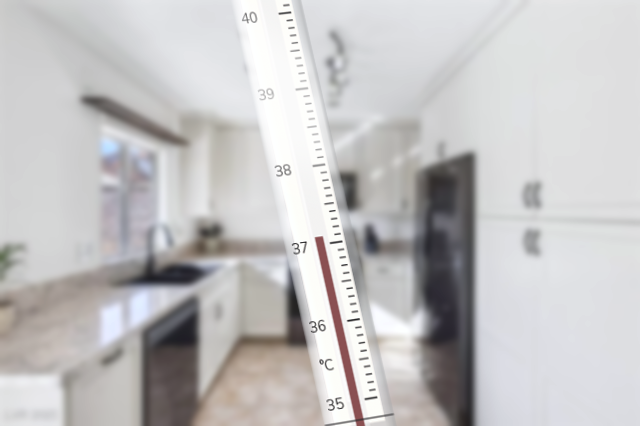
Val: 37.1 °C
